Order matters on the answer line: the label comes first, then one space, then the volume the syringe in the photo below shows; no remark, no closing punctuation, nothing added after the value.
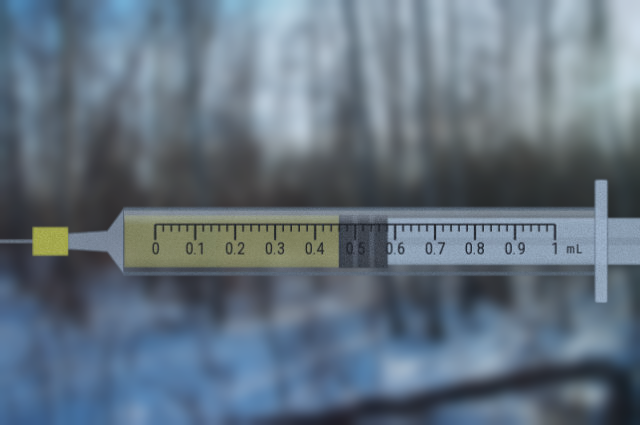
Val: 0.46 mL
